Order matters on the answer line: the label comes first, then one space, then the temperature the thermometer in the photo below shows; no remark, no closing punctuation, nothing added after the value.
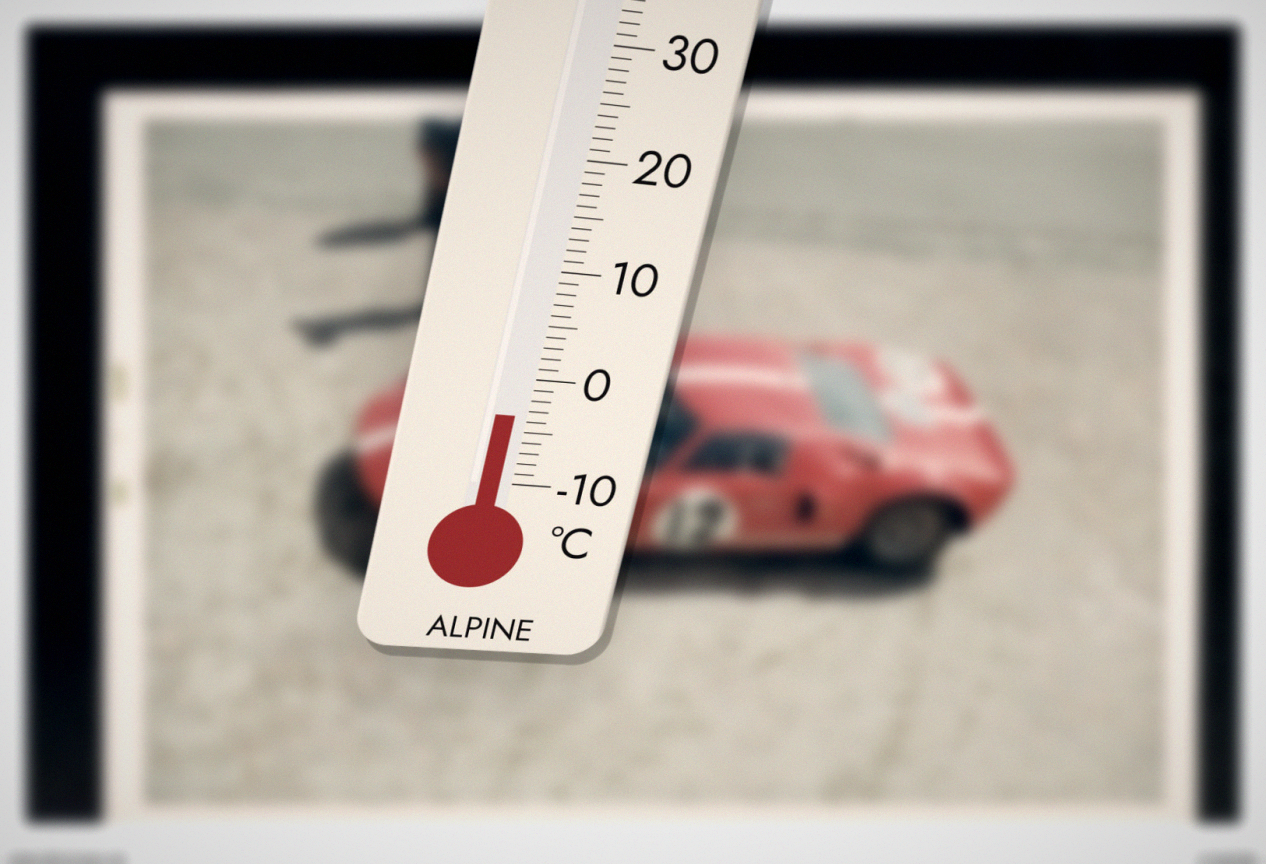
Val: -3.5 °C
